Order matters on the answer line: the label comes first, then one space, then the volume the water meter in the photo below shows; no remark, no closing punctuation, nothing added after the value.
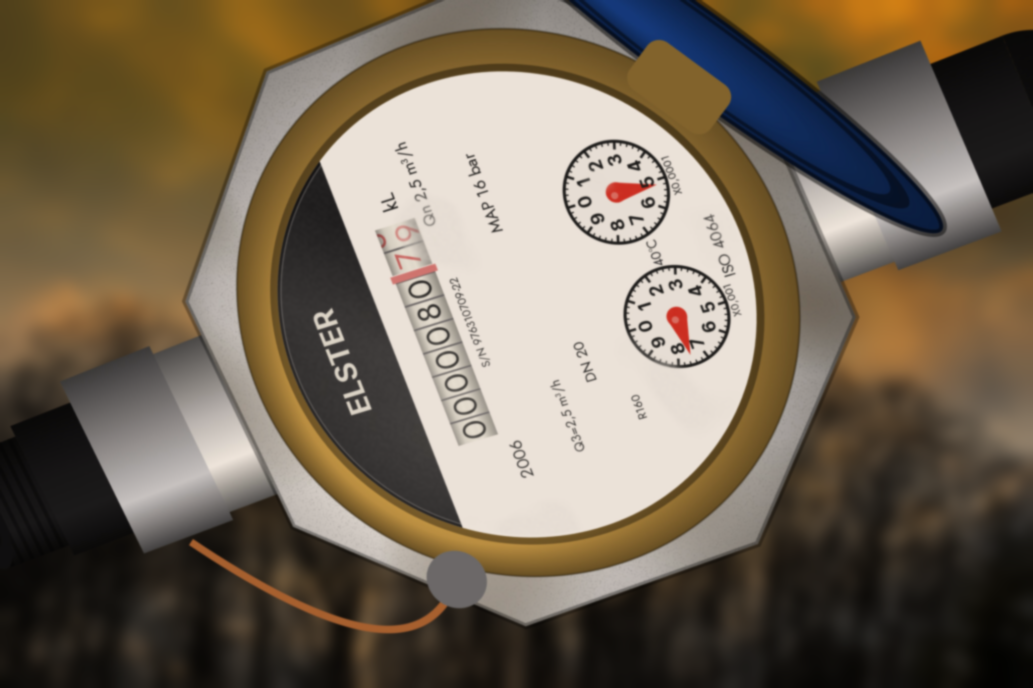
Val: 80.7875 kL
